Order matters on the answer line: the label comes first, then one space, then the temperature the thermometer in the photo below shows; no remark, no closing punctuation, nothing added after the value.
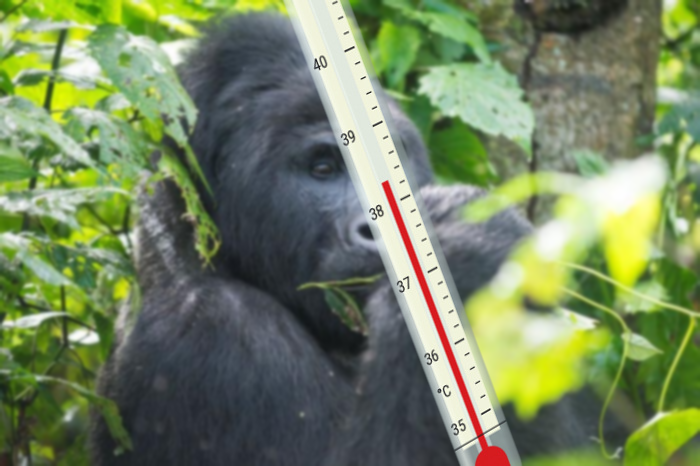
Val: 38.3 °C
